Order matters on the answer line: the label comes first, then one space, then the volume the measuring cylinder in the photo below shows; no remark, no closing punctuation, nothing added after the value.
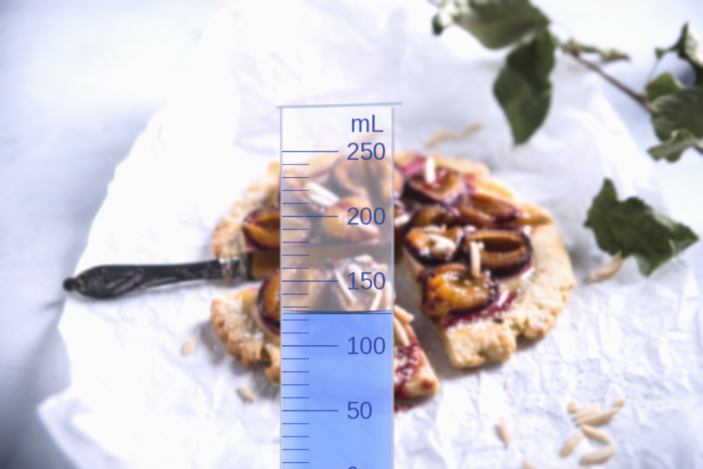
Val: 125 mL
